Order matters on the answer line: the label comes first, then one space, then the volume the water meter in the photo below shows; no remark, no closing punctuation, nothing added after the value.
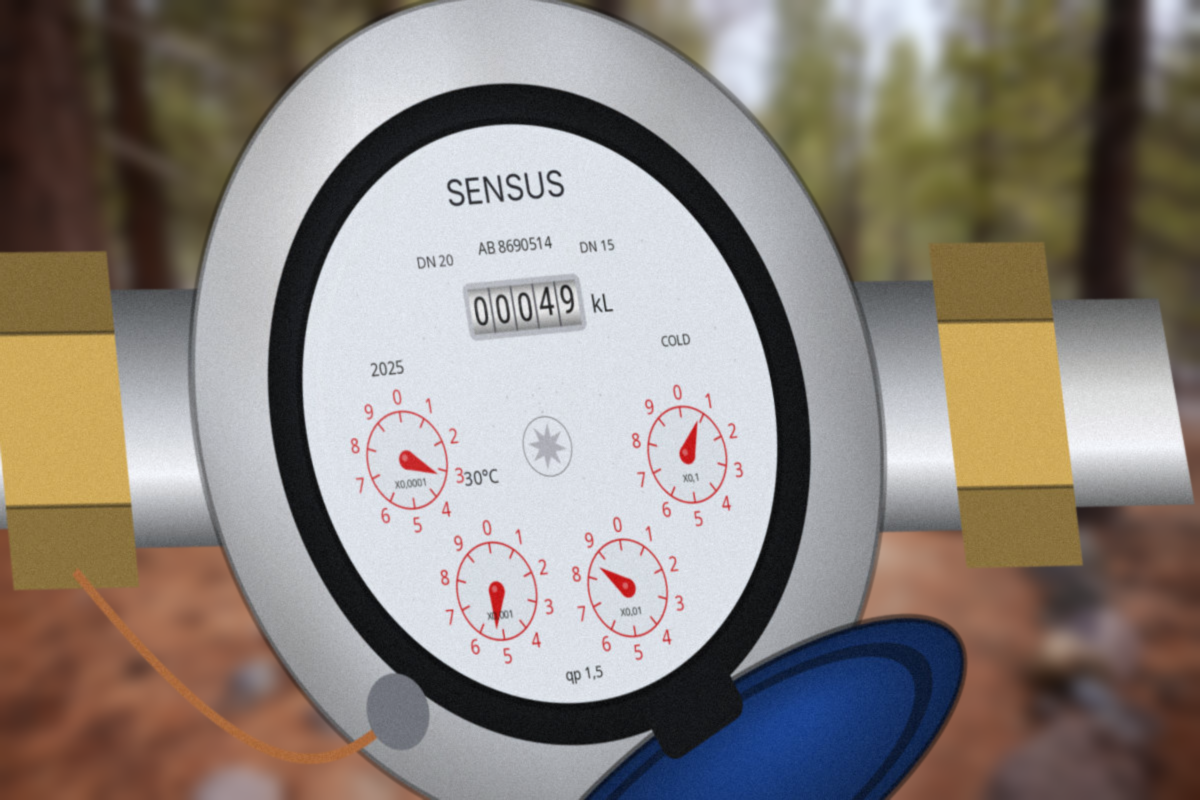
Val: 49.0853 kL
